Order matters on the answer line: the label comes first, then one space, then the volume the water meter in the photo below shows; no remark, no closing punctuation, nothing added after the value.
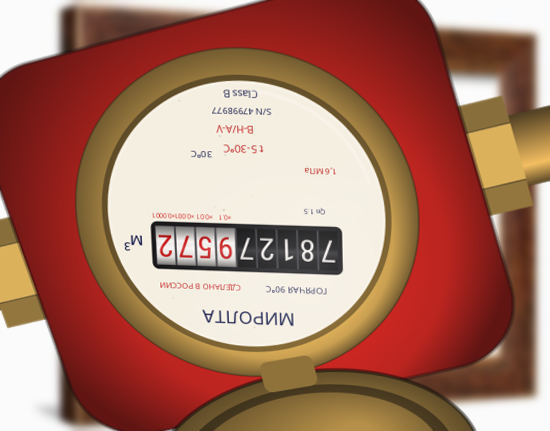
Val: 78127.9572 m³
